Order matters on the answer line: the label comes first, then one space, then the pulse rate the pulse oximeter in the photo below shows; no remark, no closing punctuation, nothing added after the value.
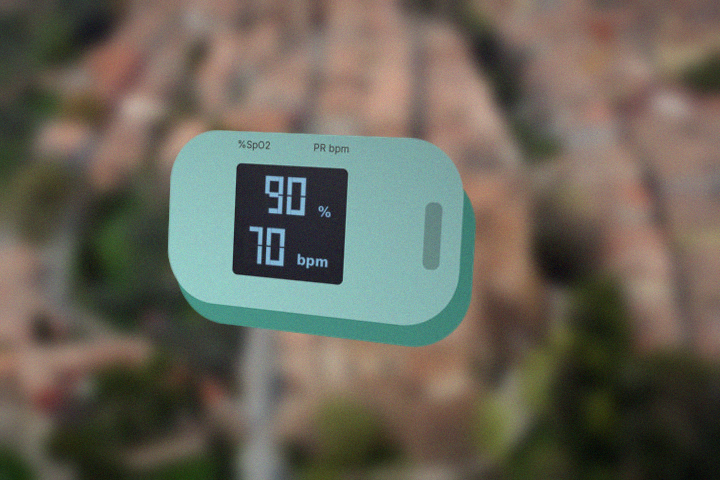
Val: 70 bpm
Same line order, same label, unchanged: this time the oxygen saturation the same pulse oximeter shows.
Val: 90 %
